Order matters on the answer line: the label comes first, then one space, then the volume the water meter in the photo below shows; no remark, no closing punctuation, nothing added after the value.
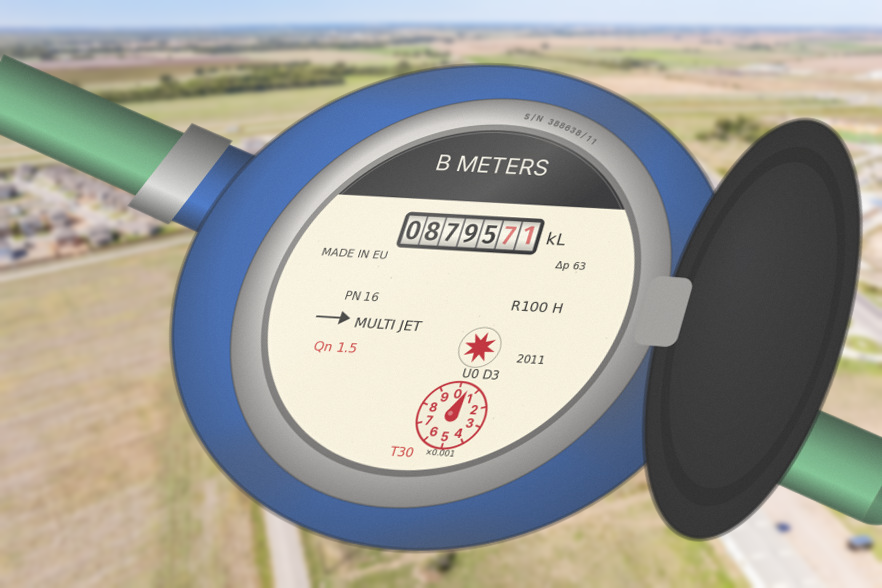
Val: 8795.710 kL
